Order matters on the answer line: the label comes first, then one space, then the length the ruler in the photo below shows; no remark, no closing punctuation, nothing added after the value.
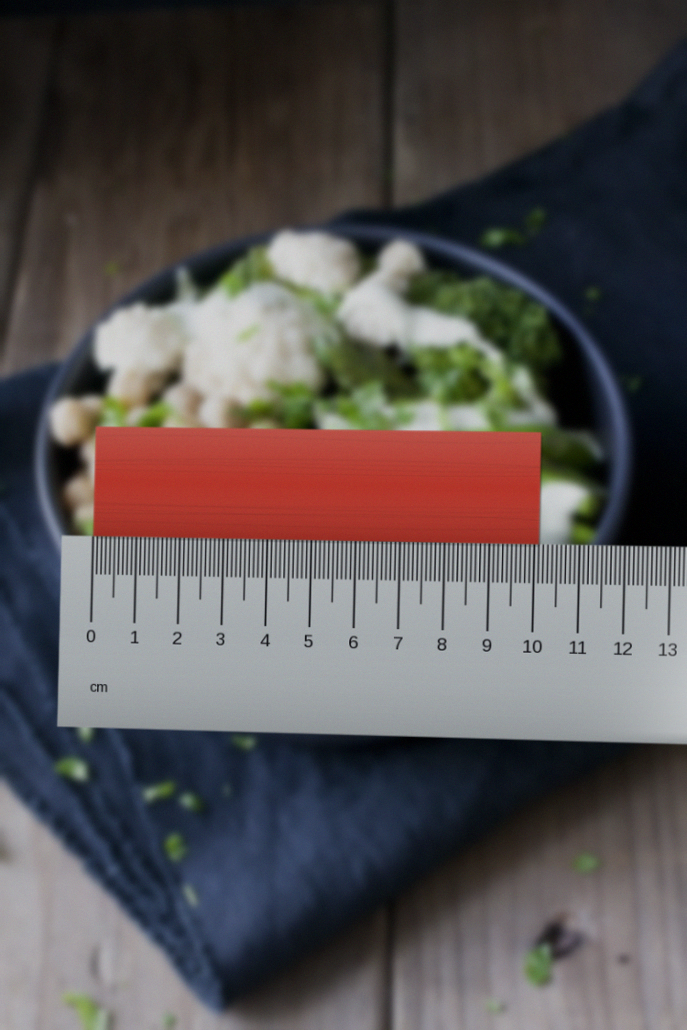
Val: 10.1 cm
